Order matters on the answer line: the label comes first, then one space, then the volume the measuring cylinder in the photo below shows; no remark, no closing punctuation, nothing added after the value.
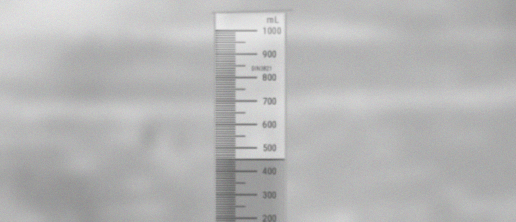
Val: 450 mL
